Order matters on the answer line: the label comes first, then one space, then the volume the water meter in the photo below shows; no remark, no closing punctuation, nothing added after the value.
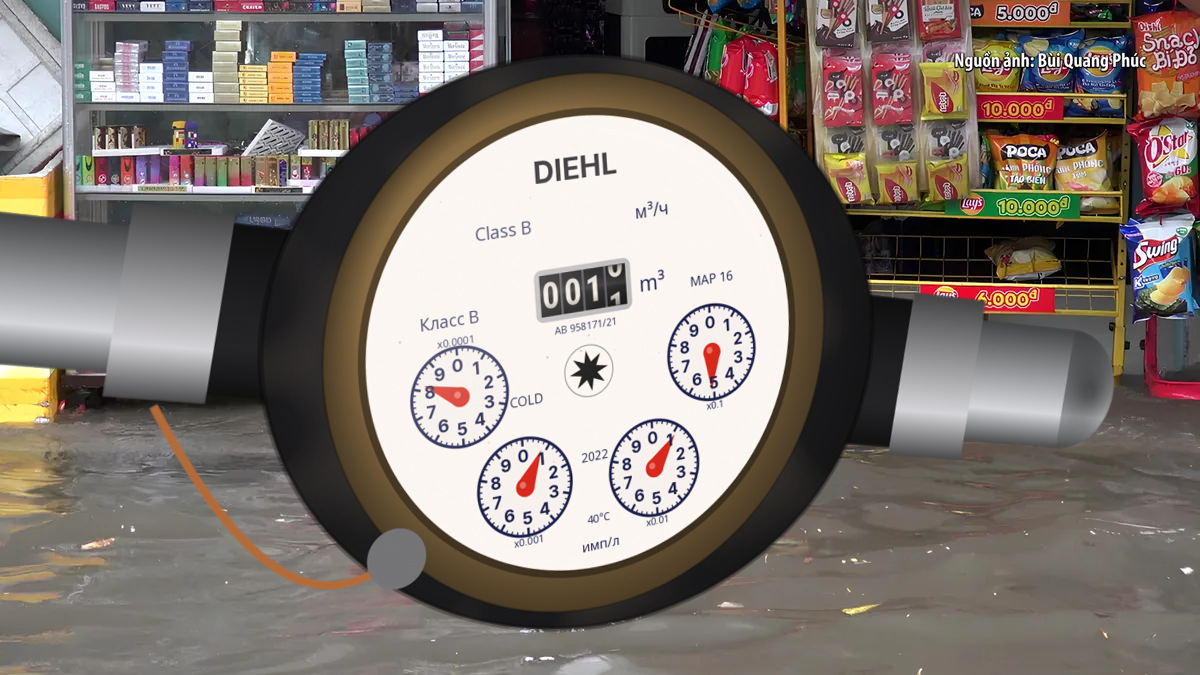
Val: 10.5108 m³
